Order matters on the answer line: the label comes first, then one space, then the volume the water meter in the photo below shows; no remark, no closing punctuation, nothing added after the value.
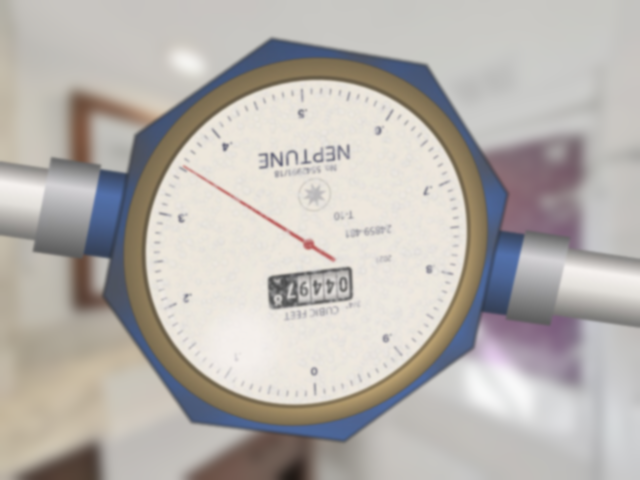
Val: 44978.35 ft³
